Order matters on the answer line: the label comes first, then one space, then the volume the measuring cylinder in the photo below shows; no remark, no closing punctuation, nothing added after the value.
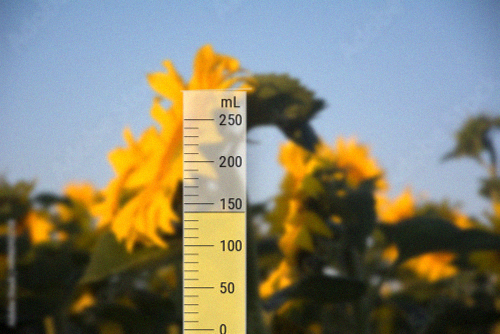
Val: 140 mL
